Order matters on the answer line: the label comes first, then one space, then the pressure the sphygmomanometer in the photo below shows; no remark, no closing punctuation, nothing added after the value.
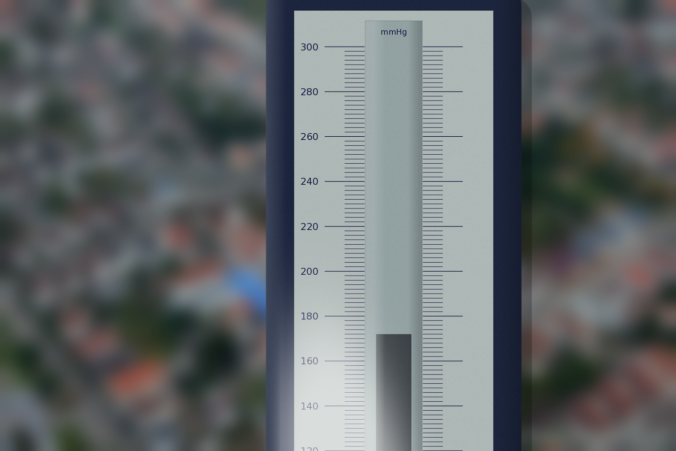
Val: 172 mmHg
